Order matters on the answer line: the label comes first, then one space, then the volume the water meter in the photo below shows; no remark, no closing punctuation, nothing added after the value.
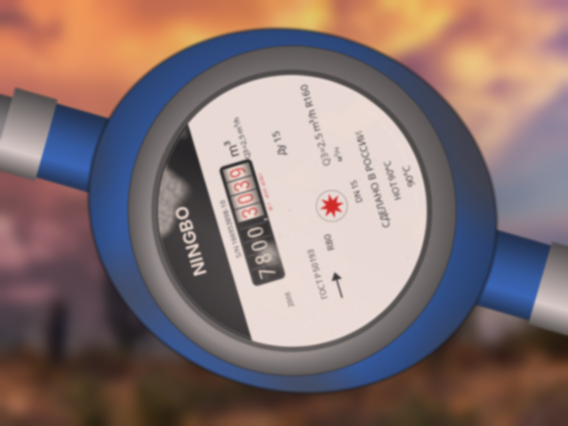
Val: 7800.3039 m³
